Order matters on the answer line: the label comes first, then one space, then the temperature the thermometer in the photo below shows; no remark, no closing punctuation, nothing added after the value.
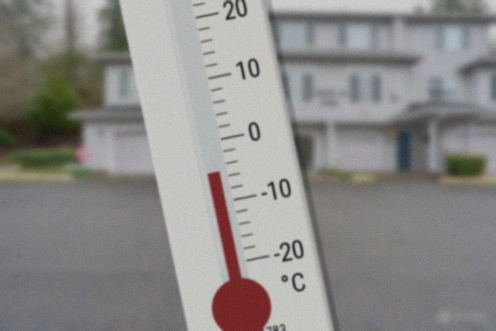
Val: -5 °C
